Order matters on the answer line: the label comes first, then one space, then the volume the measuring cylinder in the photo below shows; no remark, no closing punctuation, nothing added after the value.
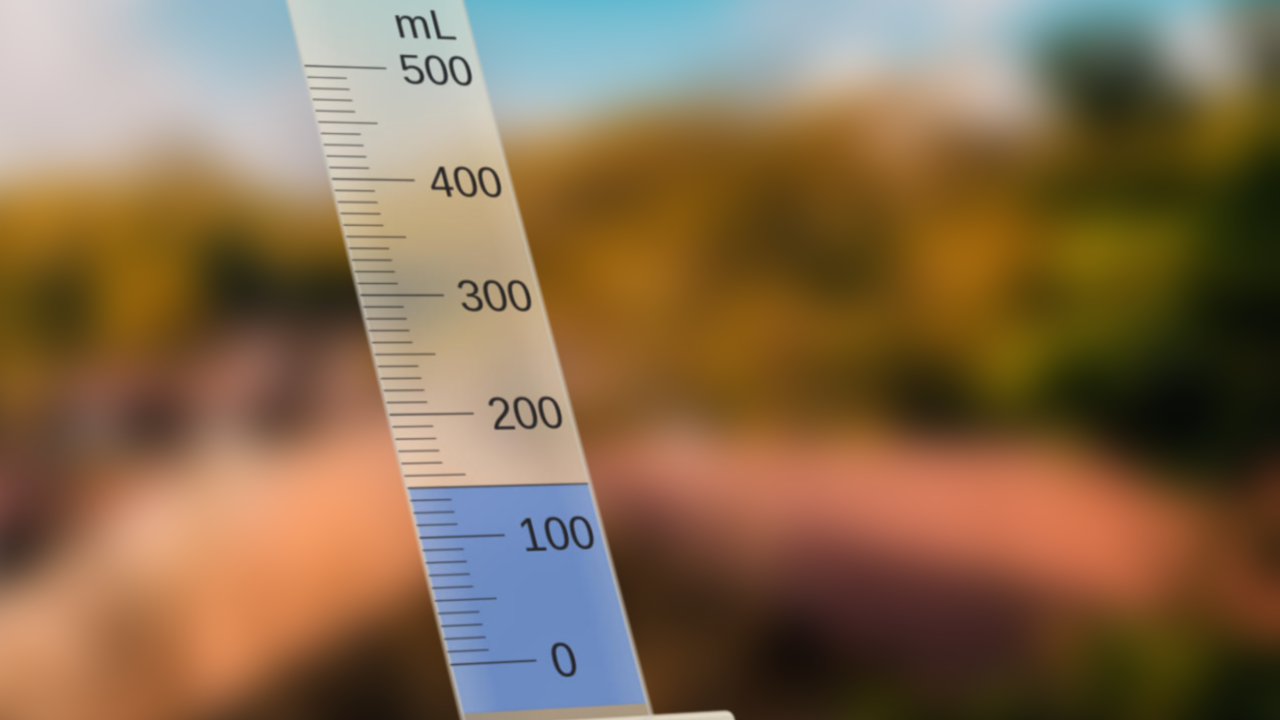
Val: 140 mL
